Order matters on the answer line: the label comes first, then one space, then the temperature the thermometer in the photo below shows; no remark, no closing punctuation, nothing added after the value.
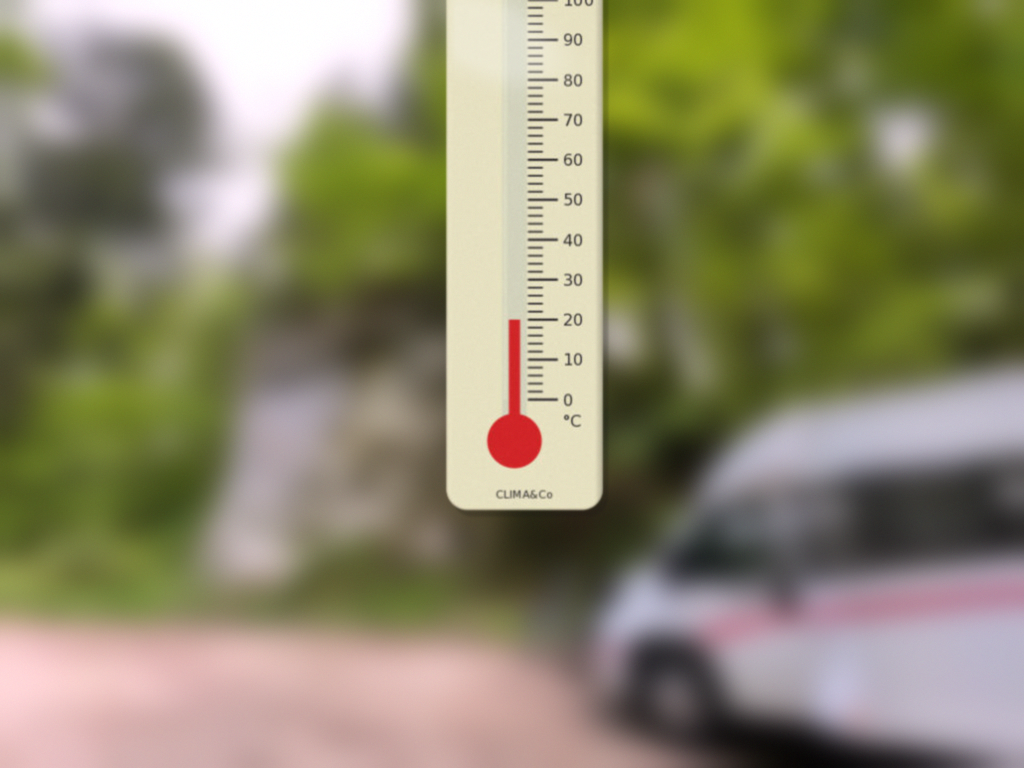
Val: 20 °C
